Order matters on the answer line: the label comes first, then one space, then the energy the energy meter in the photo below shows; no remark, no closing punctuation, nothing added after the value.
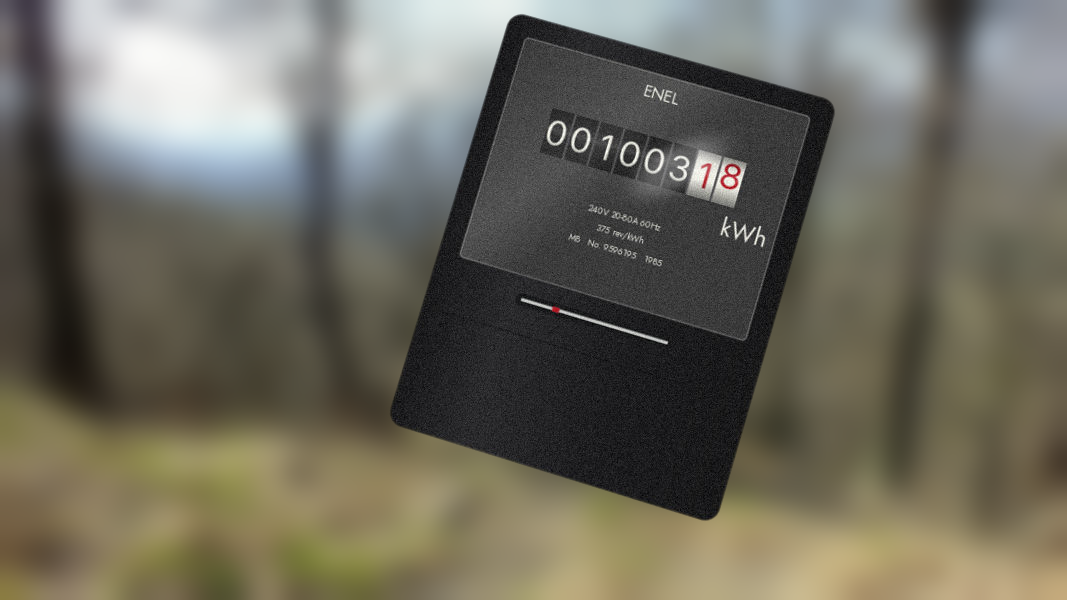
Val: 1003.18 kWh
